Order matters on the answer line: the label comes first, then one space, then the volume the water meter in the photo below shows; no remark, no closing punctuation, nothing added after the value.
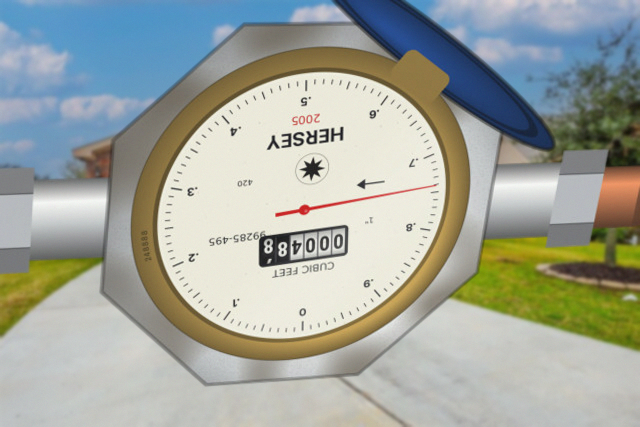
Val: 487.74 ft³
